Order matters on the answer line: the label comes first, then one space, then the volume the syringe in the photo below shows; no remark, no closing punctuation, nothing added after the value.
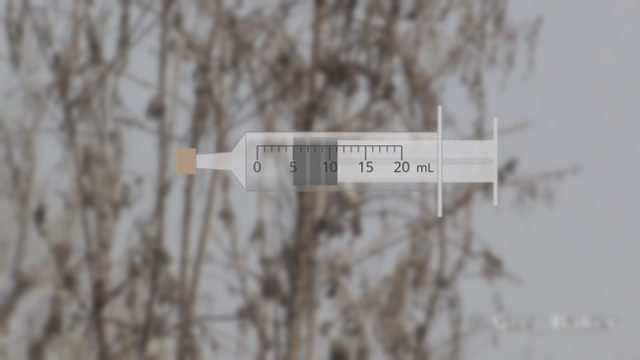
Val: 5 mL
